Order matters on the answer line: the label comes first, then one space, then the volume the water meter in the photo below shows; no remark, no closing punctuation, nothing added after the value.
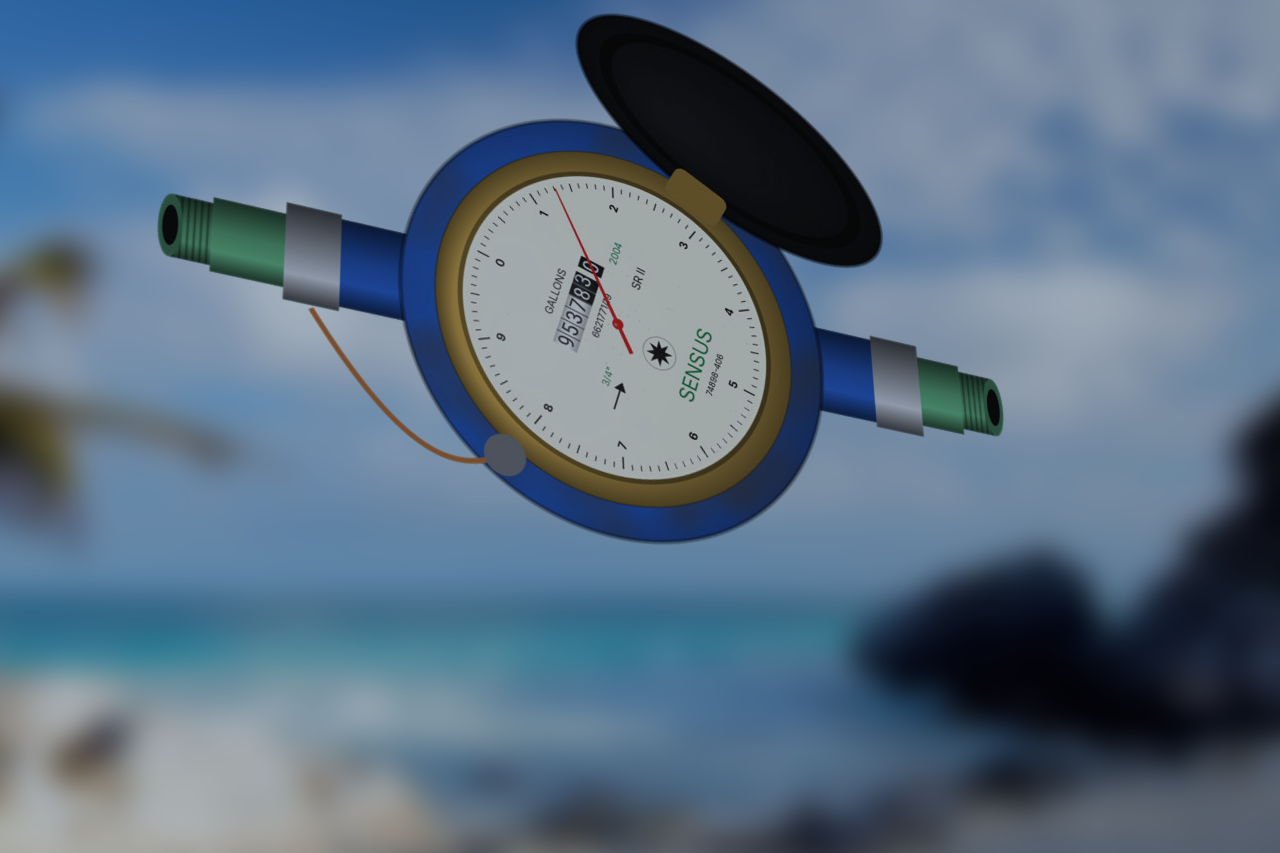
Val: 9537831.3 gal
